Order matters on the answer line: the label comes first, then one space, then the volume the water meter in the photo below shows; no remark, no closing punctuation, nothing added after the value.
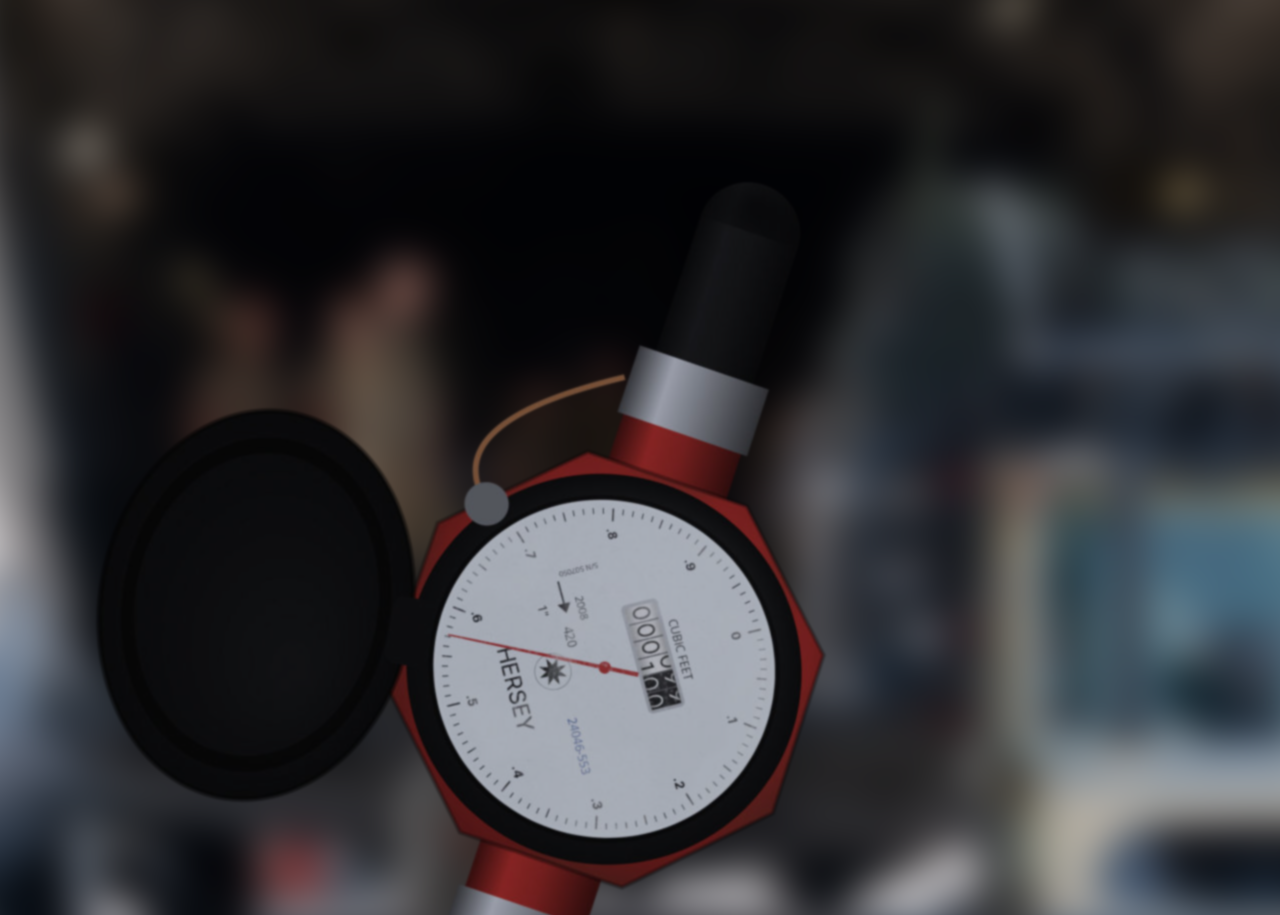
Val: 99.57 ft³
